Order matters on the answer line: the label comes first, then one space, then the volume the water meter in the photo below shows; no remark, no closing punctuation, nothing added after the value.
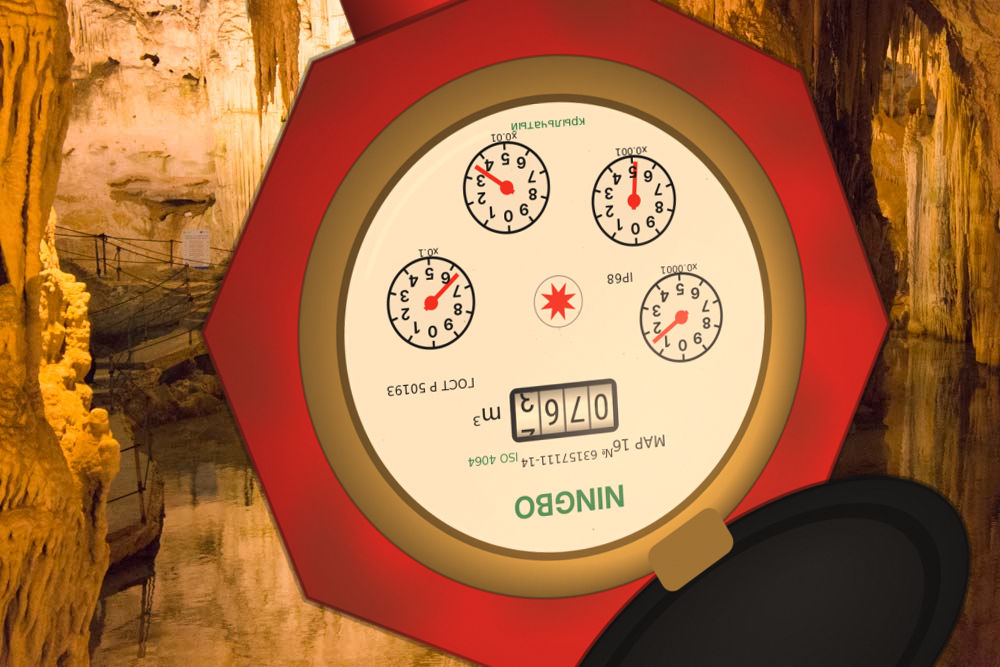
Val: 762.6351 m³
